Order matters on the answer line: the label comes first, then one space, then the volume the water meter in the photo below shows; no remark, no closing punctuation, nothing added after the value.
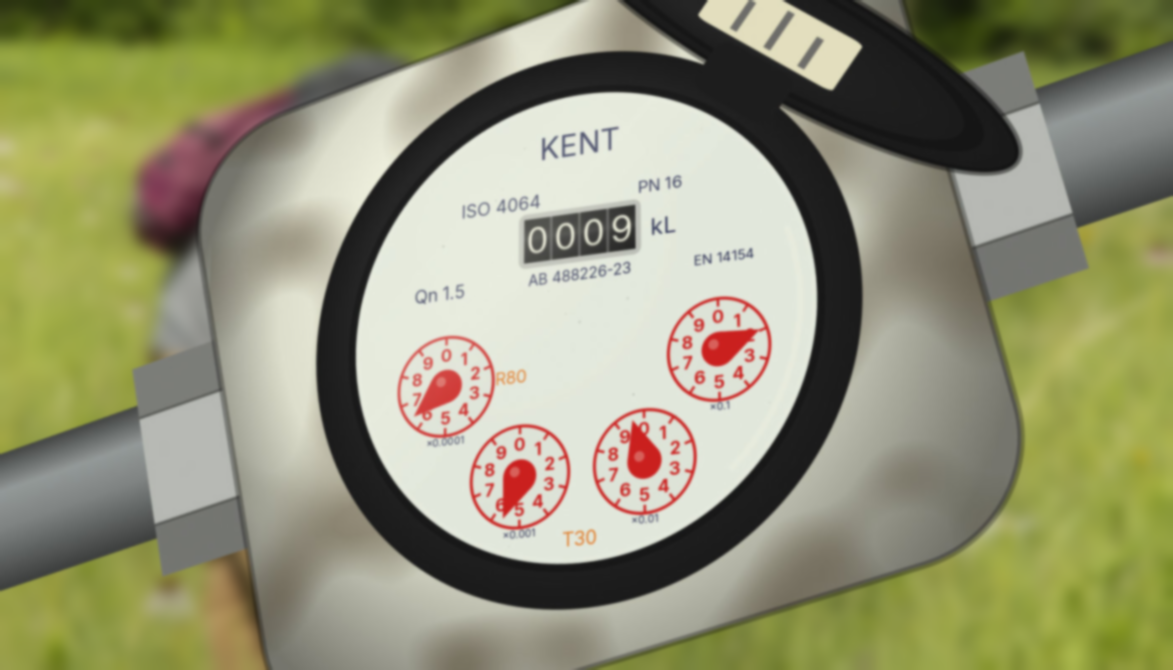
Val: 9.1956 kL
